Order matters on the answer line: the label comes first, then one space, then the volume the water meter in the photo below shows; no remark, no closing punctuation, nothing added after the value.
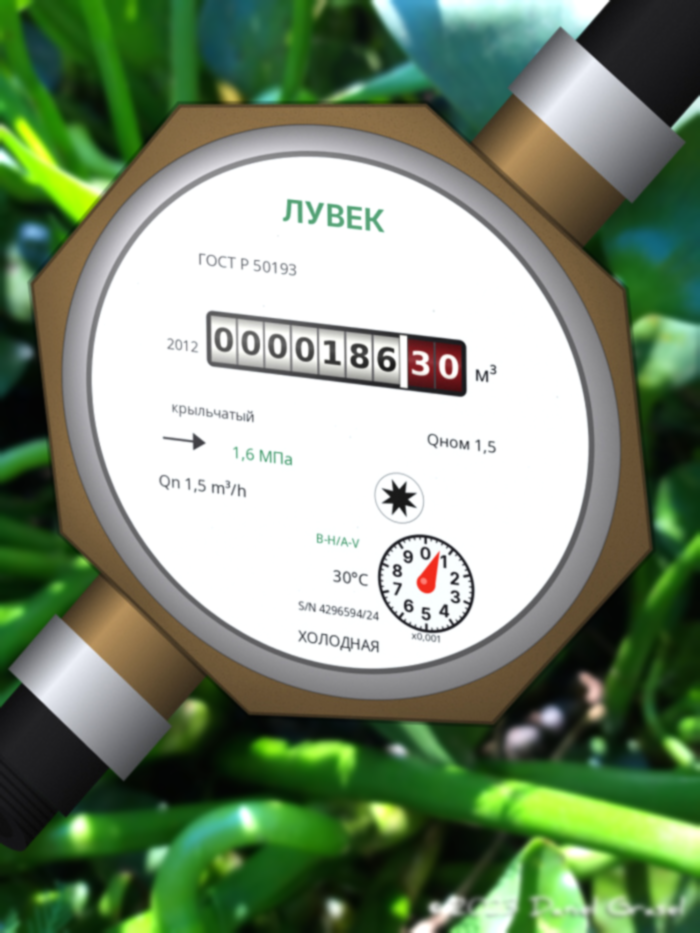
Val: 186.300 m³
